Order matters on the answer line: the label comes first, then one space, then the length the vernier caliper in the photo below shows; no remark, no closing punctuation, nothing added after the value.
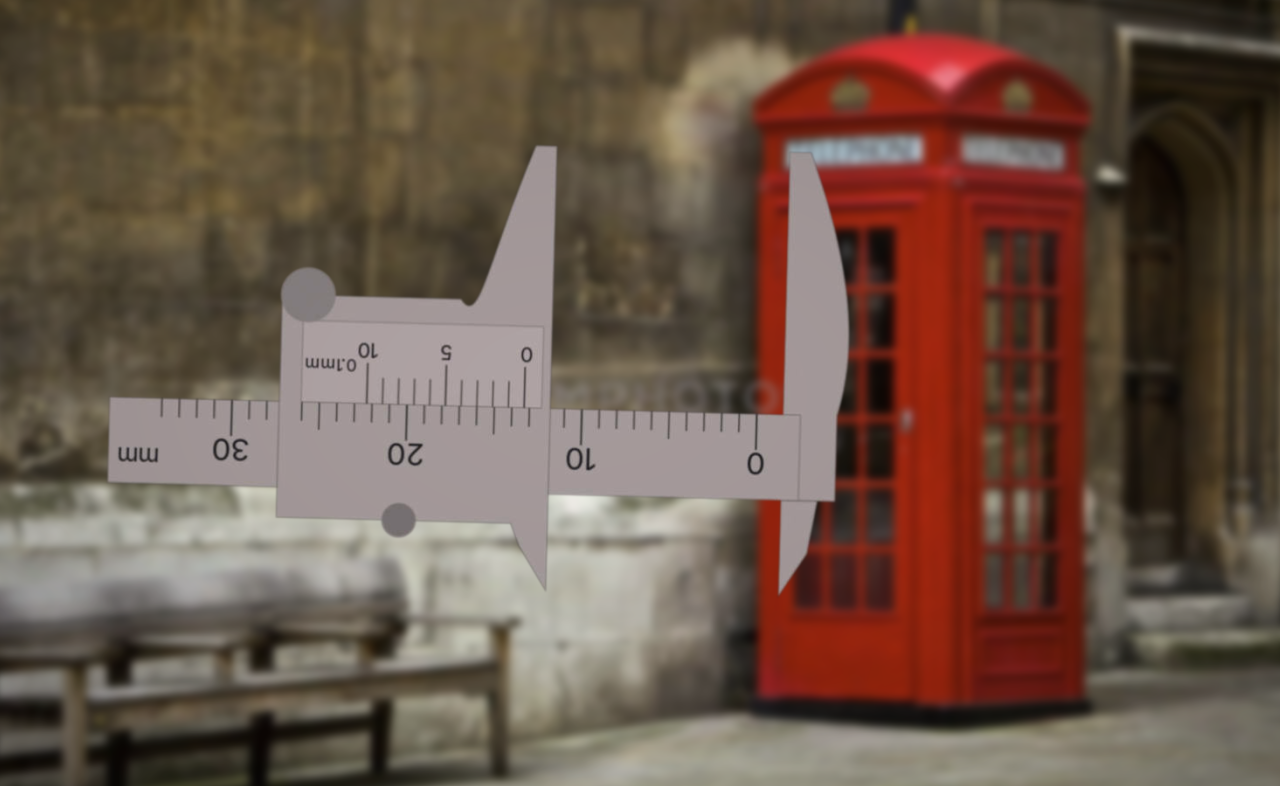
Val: 13.3 mm
